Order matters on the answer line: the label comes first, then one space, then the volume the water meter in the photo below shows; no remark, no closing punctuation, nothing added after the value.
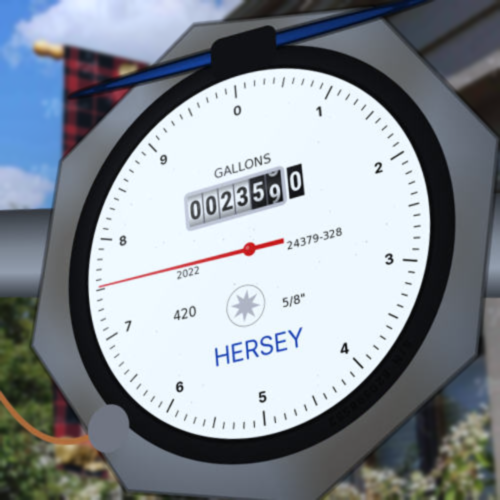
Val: 23587.5 gal
